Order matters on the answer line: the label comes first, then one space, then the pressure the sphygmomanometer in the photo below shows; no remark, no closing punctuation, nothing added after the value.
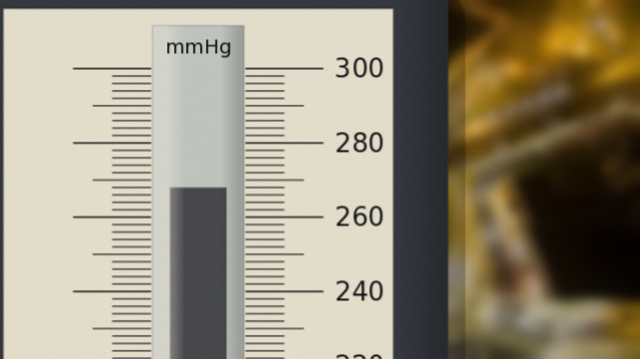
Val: 268 mmHg
